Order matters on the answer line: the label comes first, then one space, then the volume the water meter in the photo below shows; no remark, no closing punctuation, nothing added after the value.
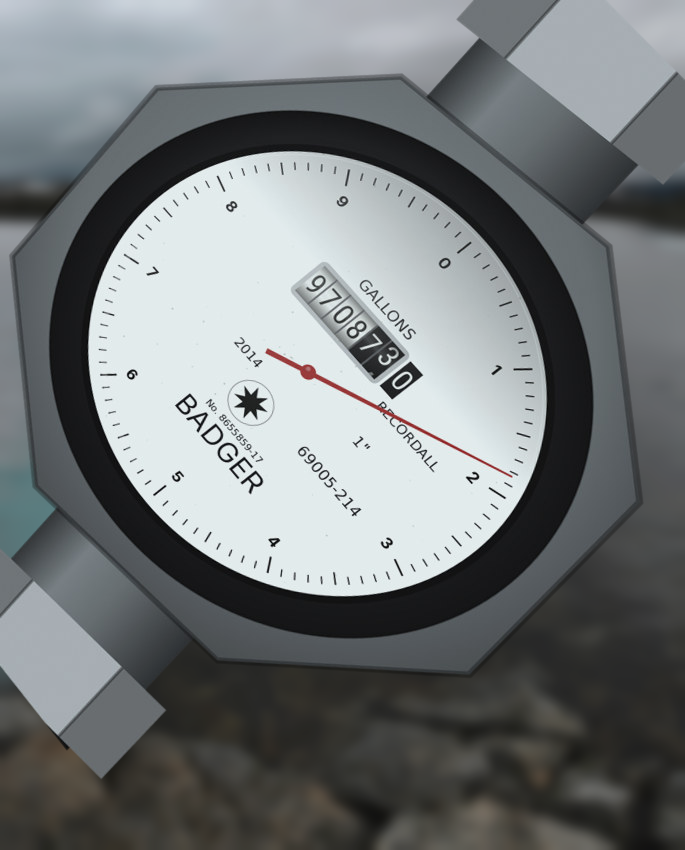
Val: 9708731.8 gal
